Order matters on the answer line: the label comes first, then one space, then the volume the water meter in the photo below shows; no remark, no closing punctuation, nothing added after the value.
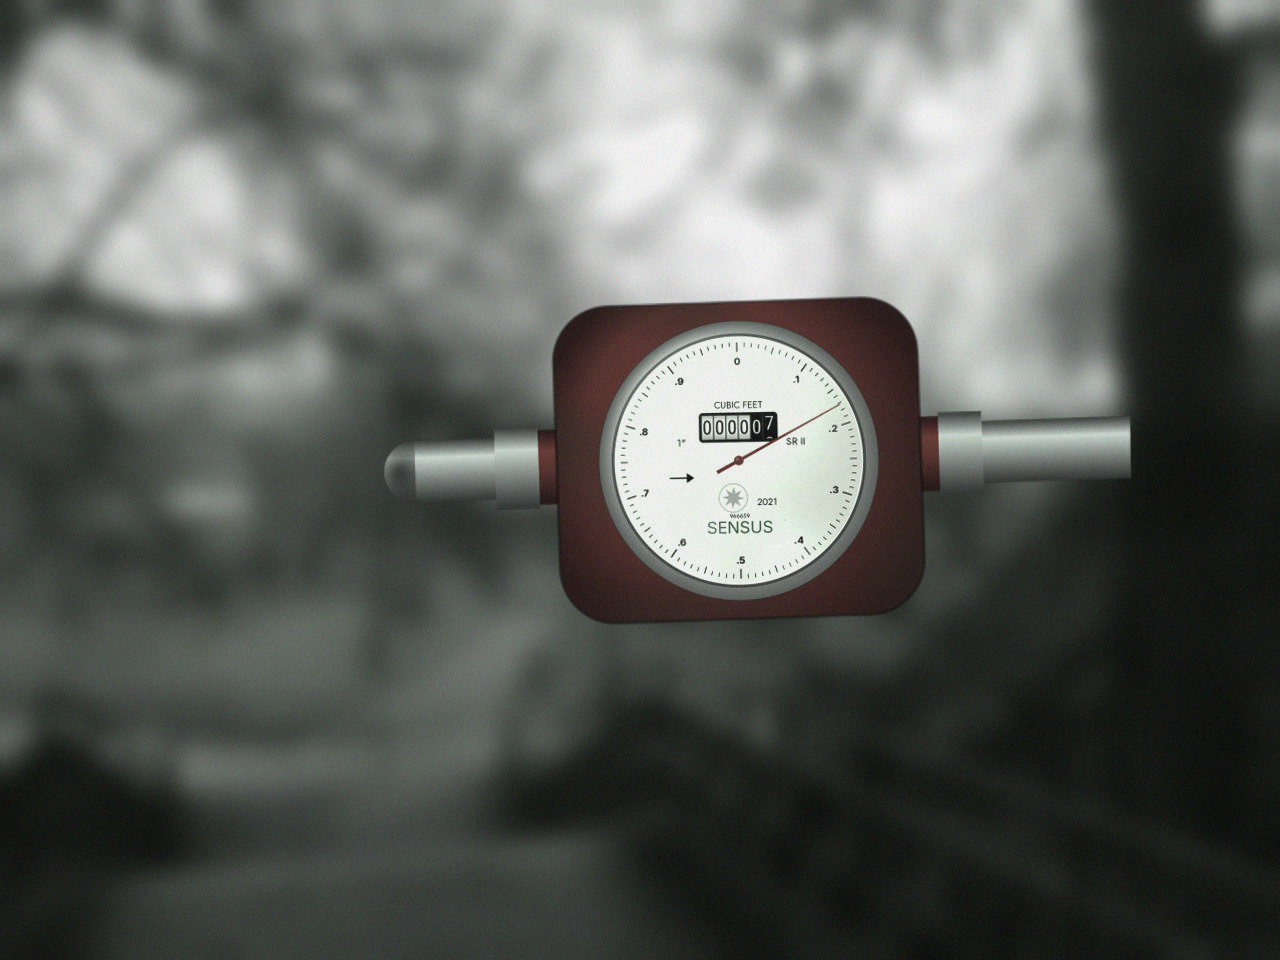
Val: 7.17 ft³
